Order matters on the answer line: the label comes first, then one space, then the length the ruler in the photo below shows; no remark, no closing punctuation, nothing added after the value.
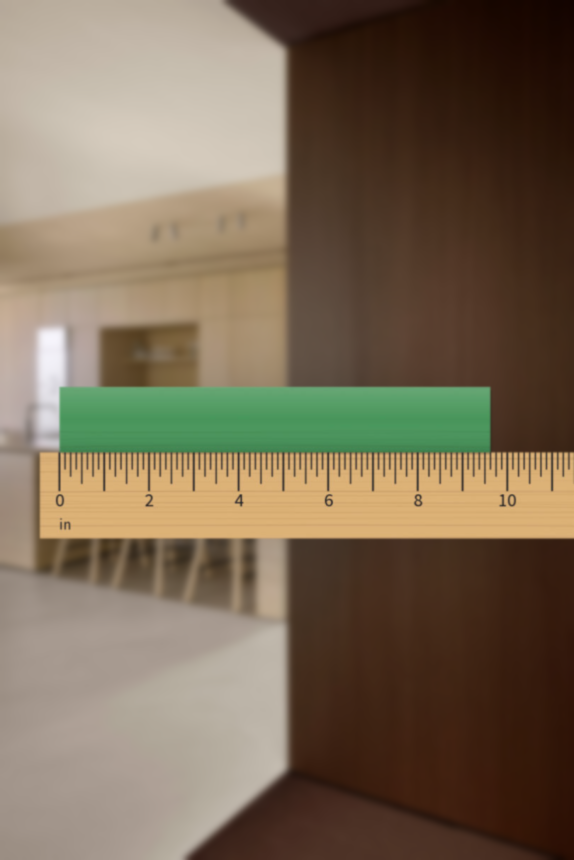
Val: 9.625 in
